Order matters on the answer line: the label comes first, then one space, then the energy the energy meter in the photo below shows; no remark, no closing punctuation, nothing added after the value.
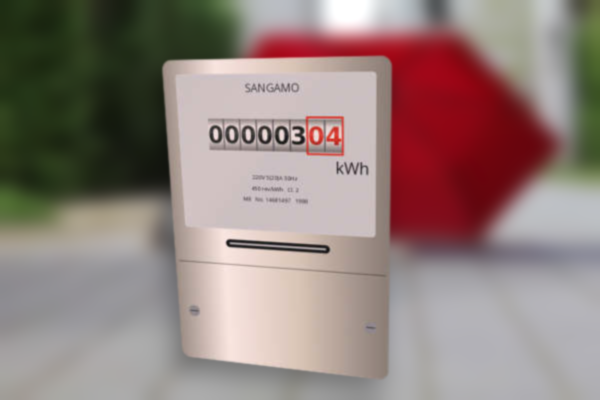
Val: 3.04 kWh
